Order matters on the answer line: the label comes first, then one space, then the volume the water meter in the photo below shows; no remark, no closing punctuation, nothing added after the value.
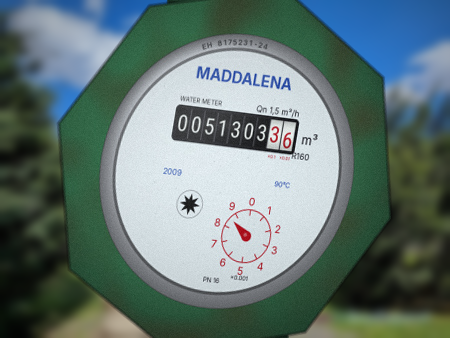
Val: 51303.358 m³
